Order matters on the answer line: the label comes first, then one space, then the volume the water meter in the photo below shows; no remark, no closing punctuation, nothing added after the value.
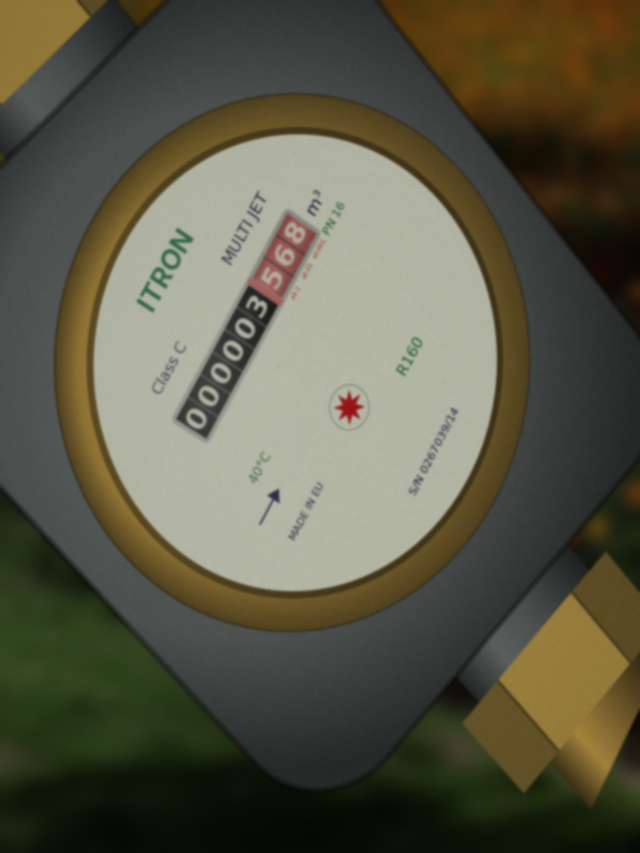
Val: 3.568 m³
